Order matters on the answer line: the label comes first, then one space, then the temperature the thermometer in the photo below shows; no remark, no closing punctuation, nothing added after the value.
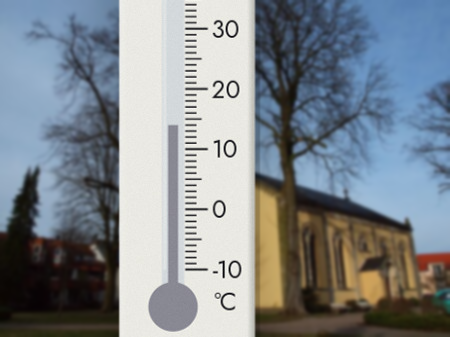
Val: 14 °C
